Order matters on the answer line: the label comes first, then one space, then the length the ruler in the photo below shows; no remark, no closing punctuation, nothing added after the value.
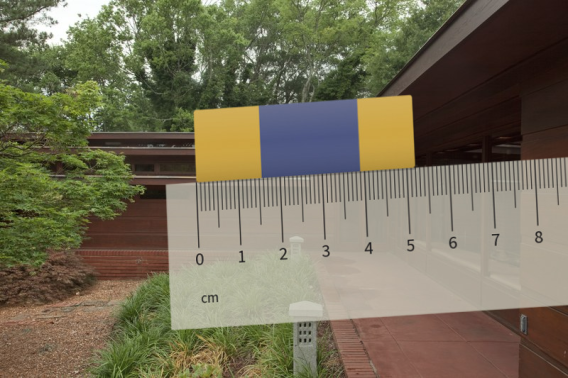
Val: 5.2 cm
